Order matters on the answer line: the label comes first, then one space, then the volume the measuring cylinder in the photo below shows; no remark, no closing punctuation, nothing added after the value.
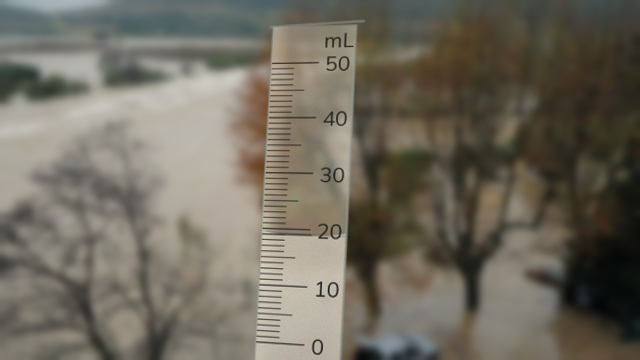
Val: 19 mL
